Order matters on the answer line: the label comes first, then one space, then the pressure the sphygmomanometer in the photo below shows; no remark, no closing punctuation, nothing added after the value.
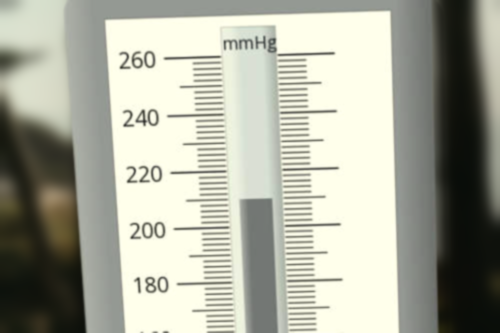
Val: 210 mmHg
